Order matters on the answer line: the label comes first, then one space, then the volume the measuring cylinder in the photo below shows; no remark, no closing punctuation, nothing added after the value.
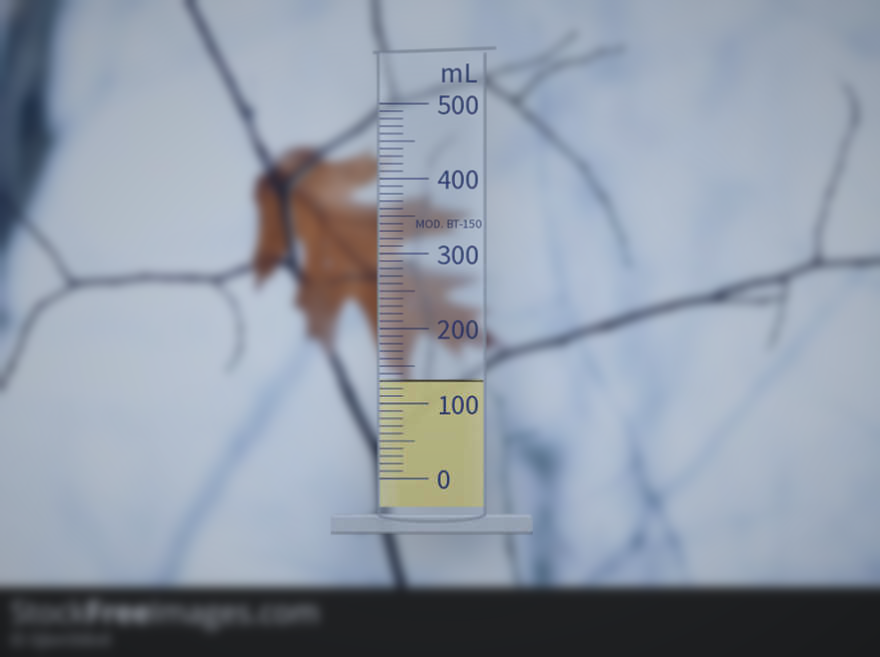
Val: 130 mL
